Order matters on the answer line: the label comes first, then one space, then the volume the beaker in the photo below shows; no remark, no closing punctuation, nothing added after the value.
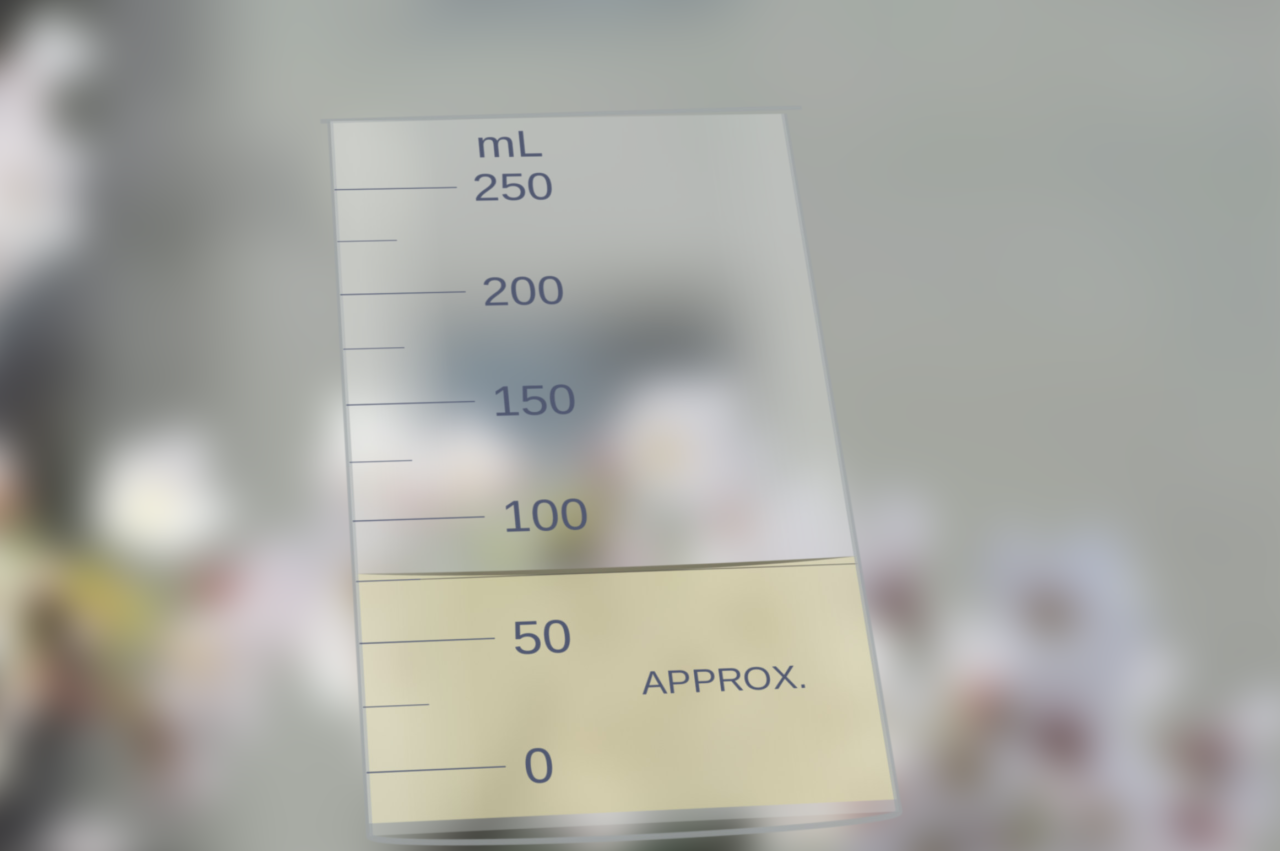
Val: 75 mL
